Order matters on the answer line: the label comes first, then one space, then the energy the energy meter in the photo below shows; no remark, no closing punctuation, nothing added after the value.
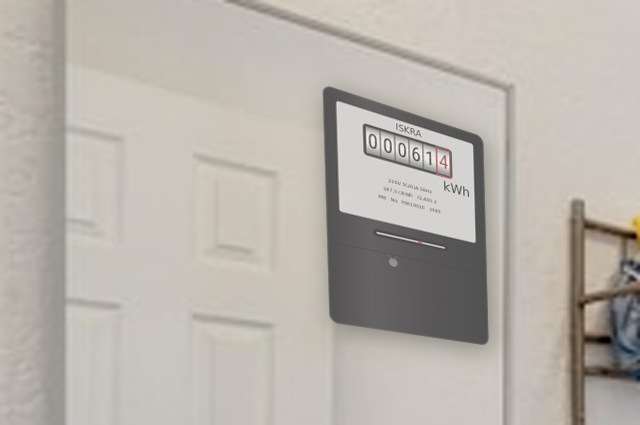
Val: 61.4 kWh
